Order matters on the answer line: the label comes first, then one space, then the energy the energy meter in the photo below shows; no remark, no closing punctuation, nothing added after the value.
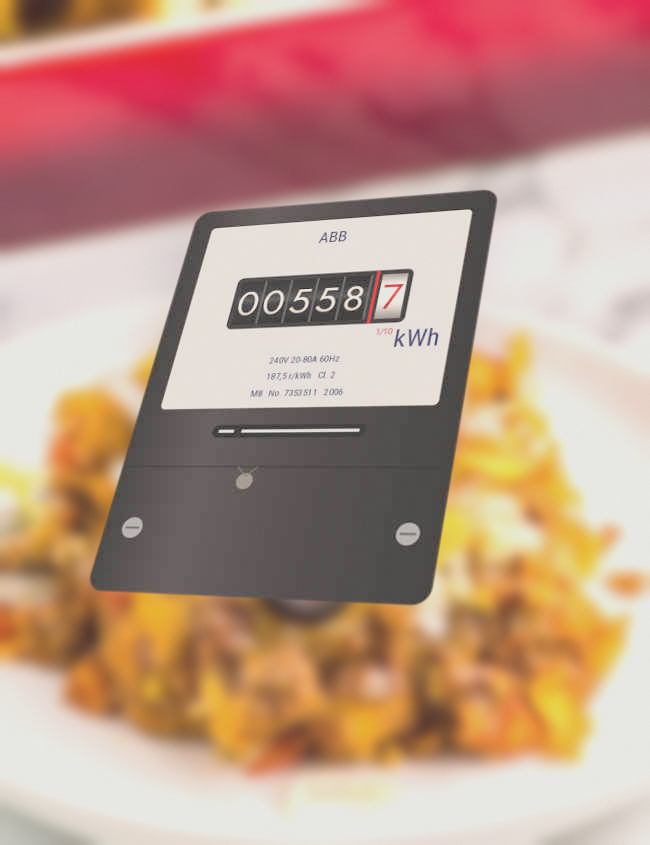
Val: 558.7 kWh
